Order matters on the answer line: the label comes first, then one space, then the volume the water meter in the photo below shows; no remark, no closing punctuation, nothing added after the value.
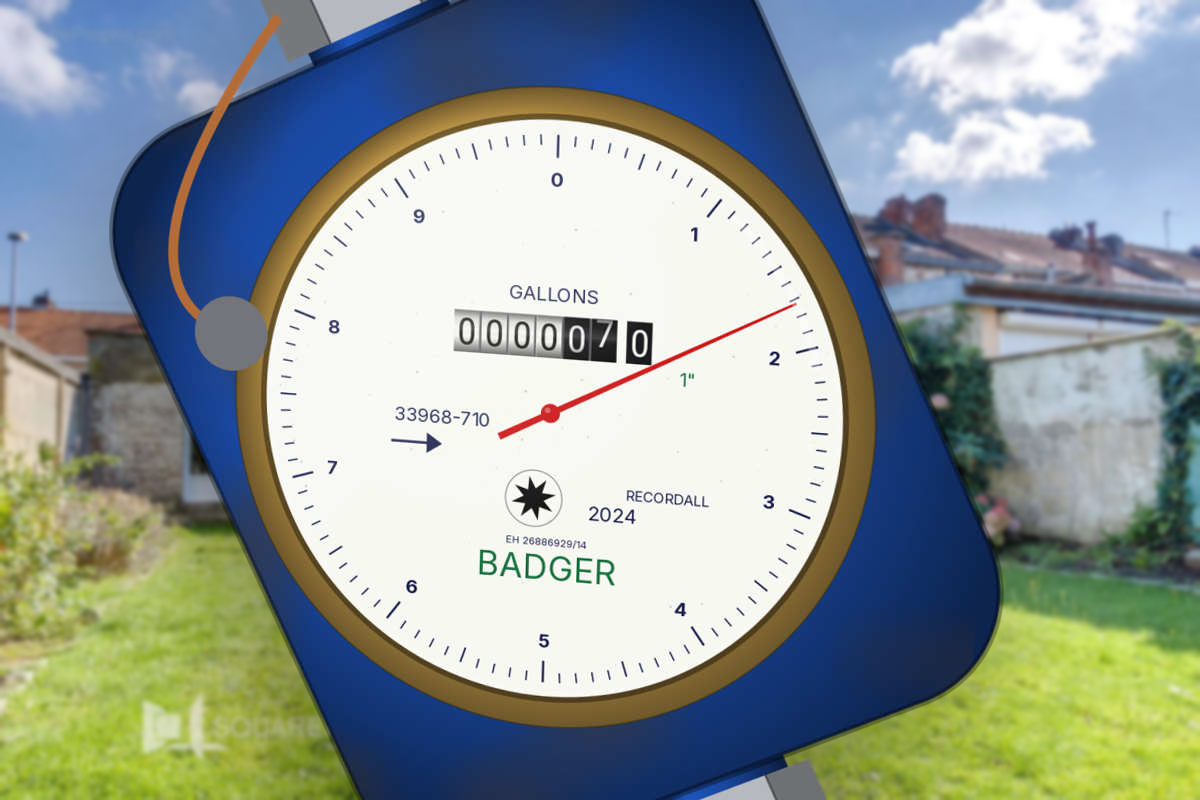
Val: 71.7 gal
